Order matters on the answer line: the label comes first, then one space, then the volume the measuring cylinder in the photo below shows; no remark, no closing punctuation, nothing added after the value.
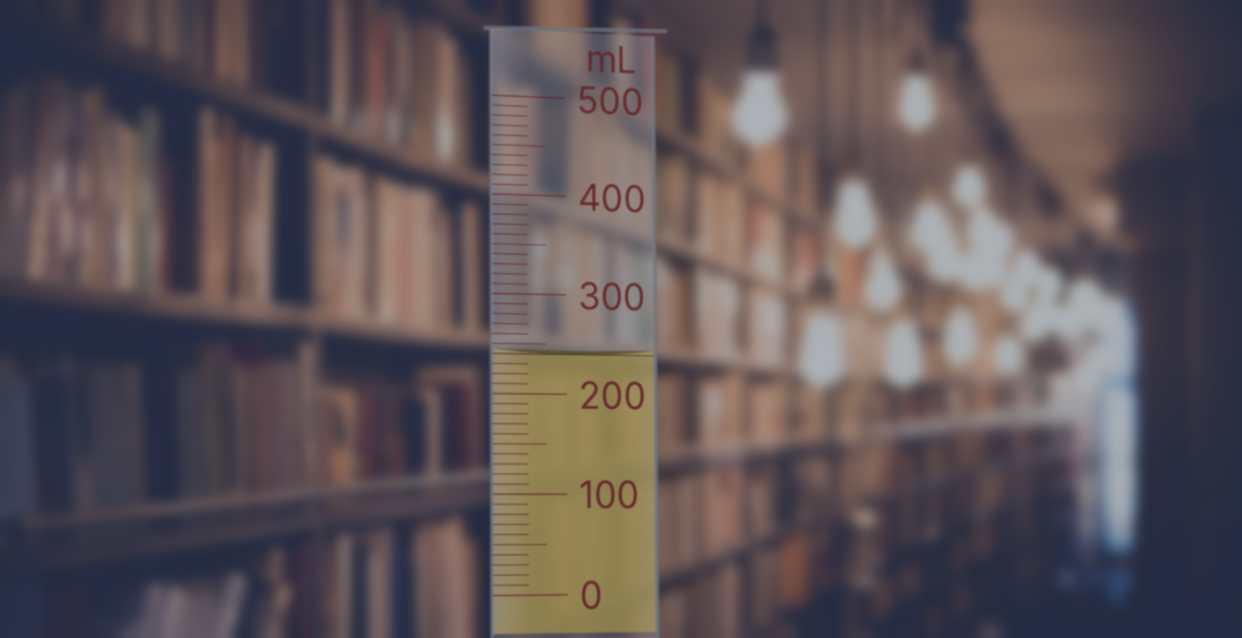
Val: 240 mL
